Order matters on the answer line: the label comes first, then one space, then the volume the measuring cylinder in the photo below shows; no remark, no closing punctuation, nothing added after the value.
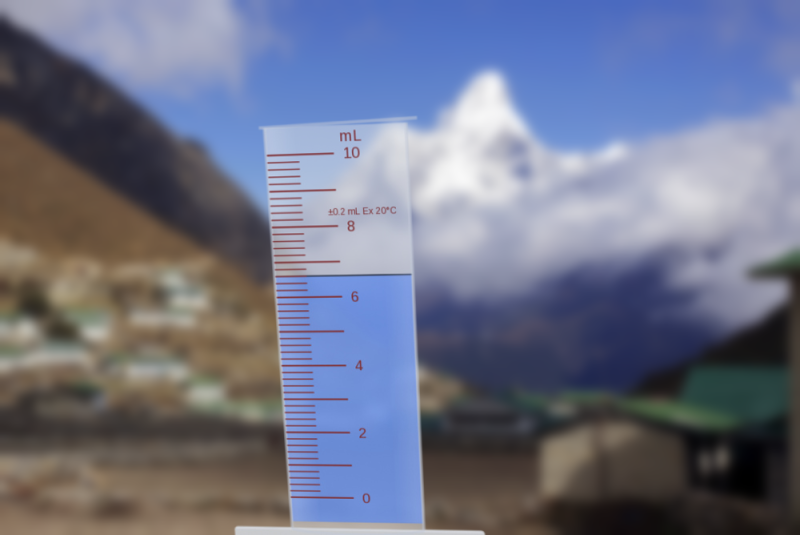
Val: 6.6 mL
